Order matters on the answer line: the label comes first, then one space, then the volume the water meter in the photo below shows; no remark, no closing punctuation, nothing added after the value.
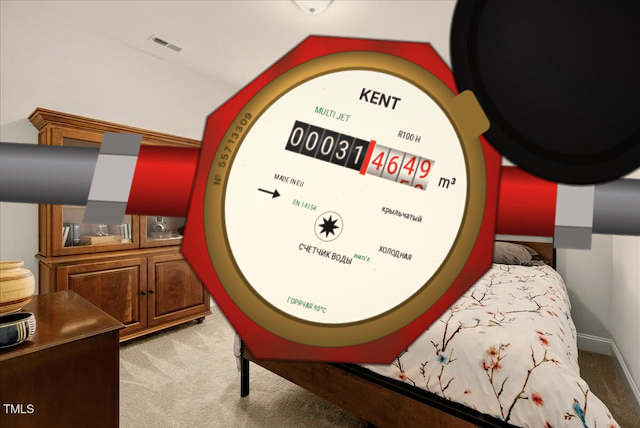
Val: 31.4649 m³
